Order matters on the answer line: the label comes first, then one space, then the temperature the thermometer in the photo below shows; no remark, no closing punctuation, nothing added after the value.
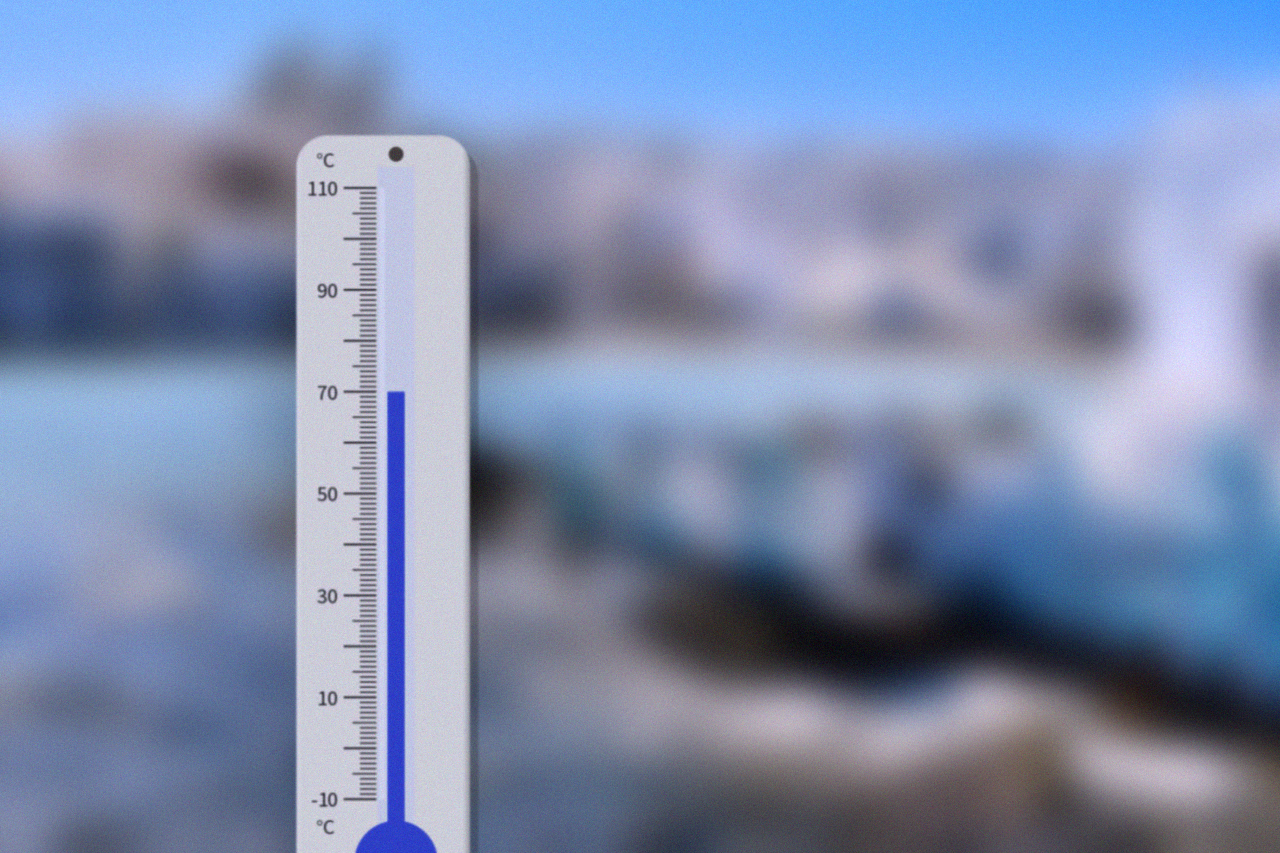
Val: 70 °C
